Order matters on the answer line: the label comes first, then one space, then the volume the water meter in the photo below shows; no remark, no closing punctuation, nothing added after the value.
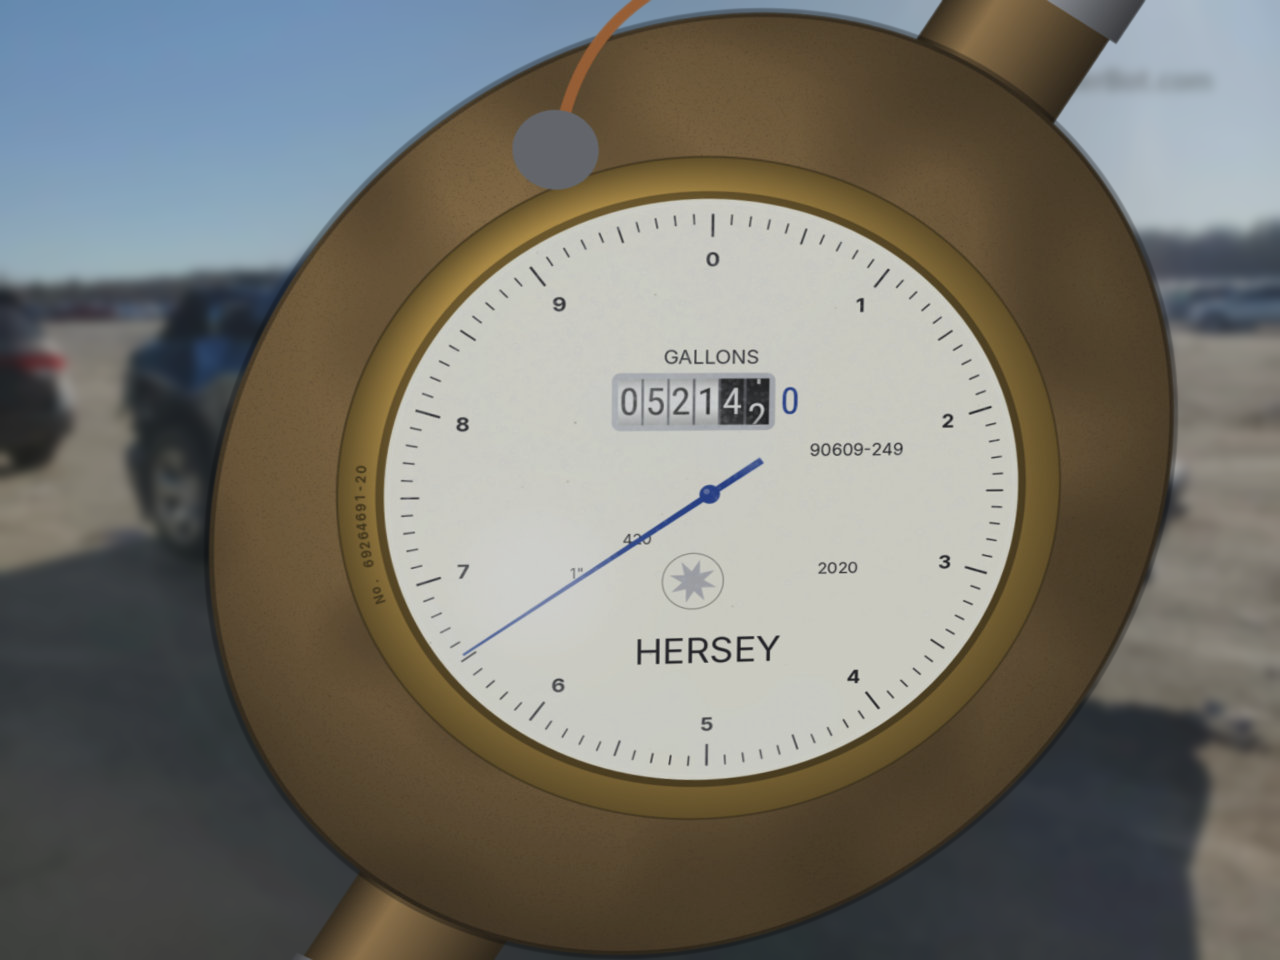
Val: 521416.5 gal
